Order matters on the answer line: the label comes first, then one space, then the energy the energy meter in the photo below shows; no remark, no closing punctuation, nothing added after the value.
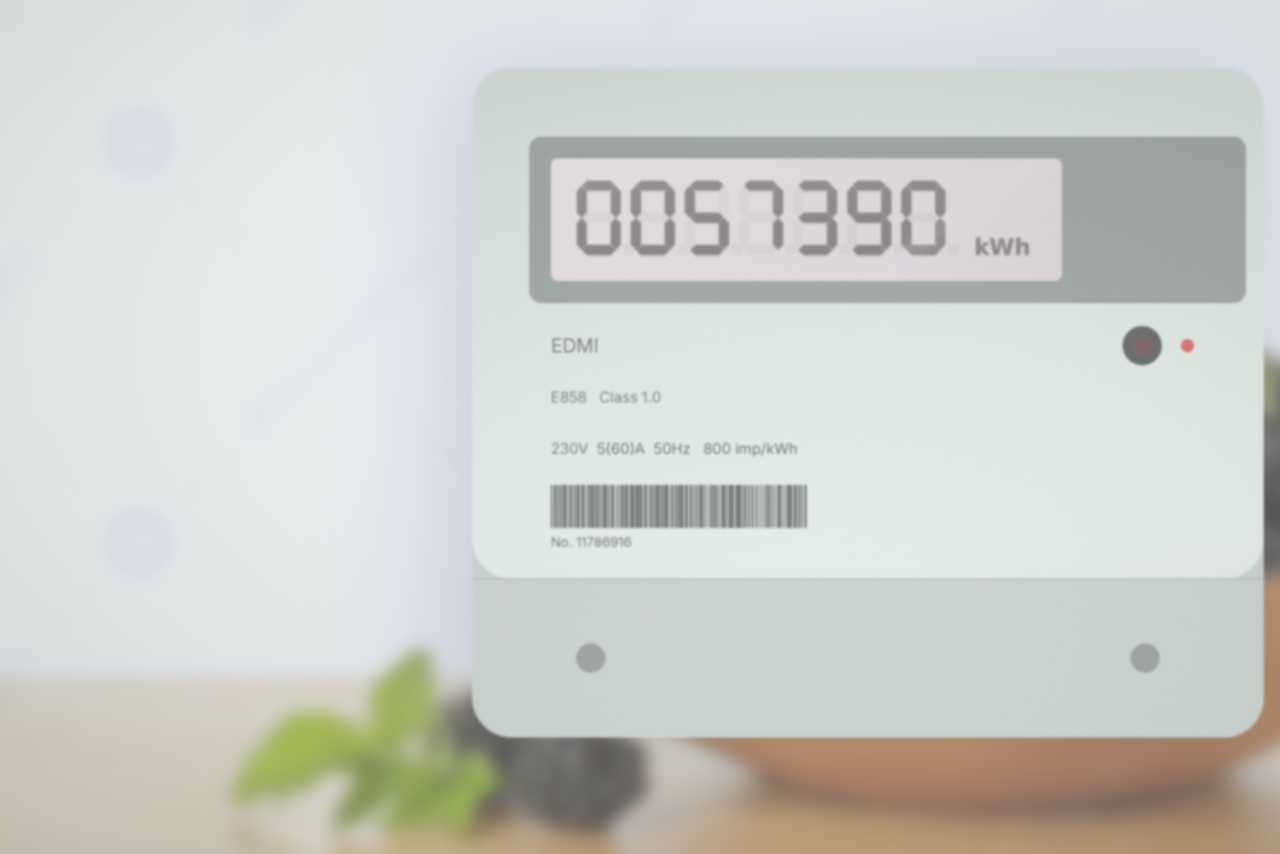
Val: 57390 kWh
